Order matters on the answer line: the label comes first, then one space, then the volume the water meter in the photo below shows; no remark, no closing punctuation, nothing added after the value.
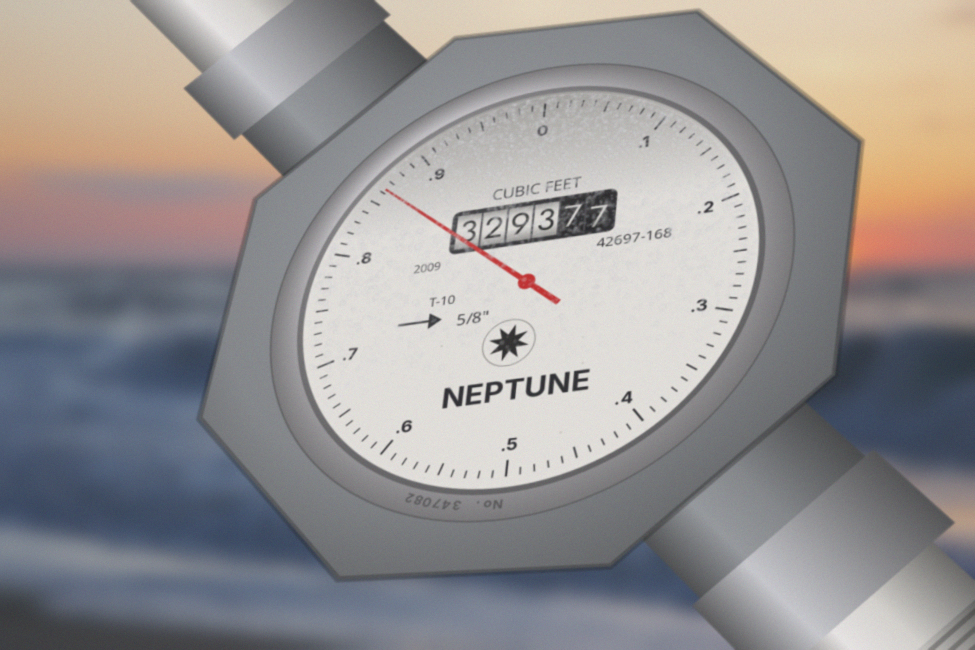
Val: 329376.86 ft³
